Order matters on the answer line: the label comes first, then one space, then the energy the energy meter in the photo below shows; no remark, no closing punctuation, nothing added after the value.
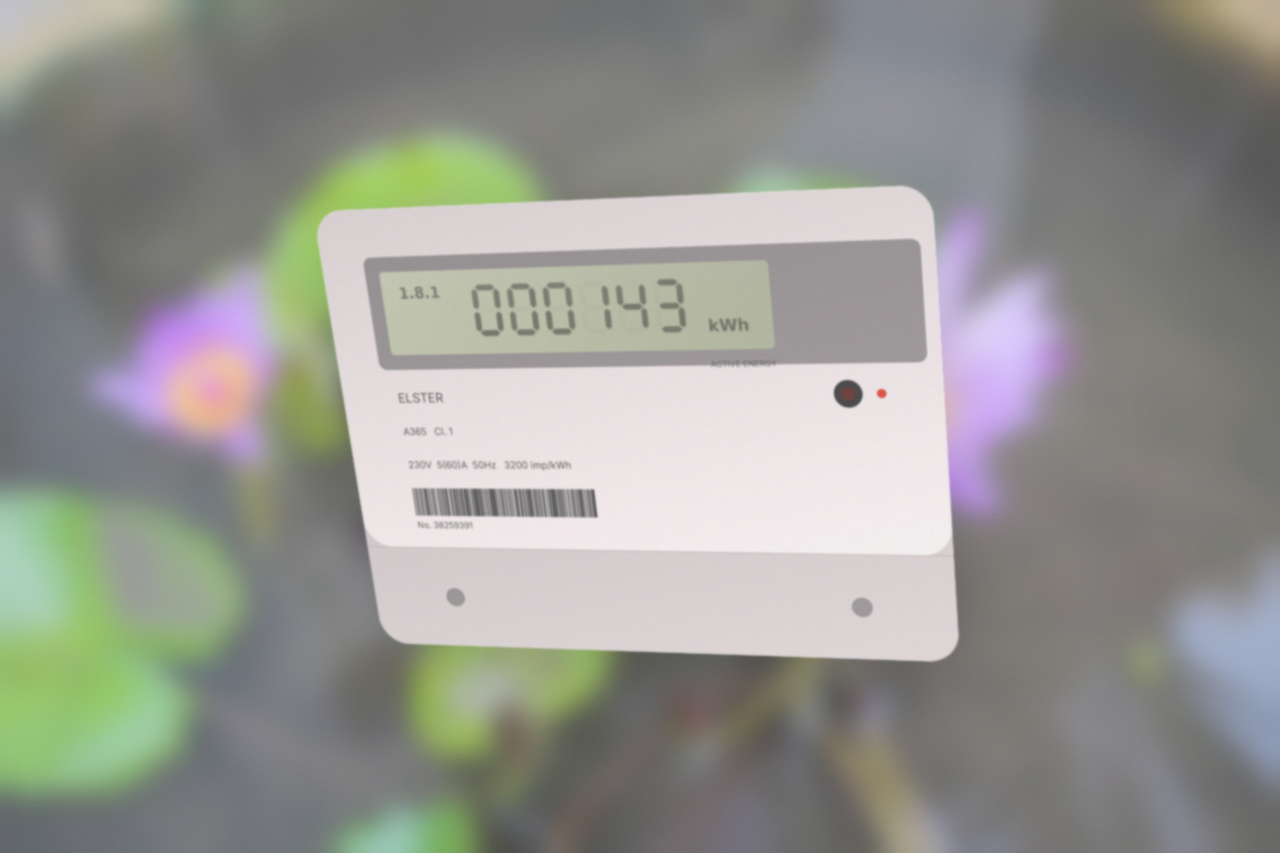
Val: 143 kWh
